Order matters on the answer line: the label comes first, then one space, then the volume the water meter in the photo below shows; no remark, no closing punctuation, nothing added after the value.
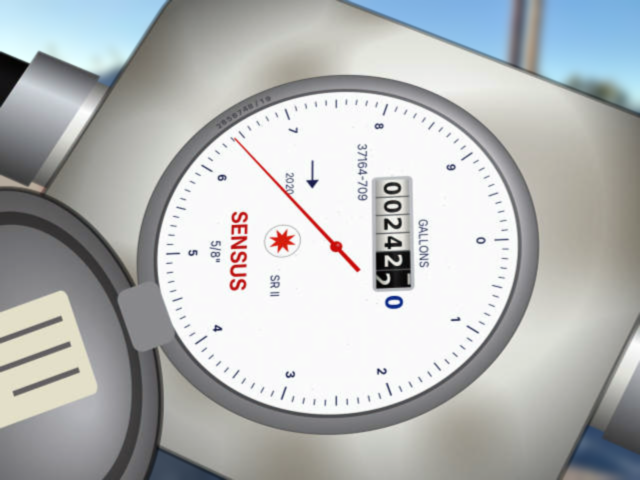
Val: 24216.4 gal
